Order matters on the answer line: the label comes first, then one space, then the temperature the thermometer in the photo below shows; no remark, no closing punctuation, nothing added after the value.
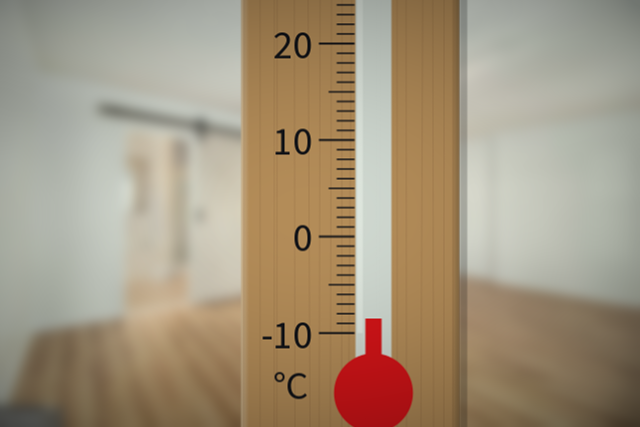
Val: -8.5 °C
